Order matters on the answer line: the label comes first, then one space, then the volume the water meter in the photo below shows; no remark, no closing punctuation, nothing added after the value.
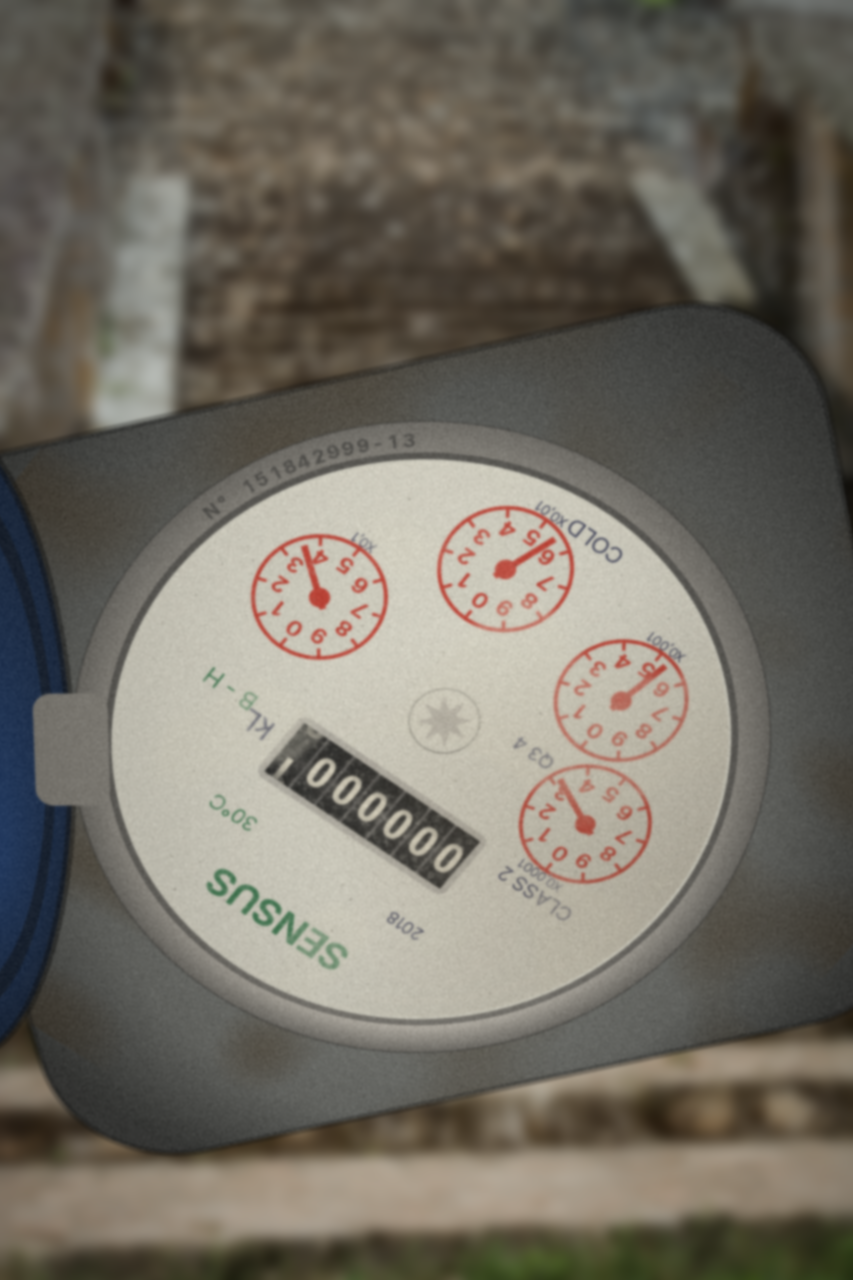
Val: 1.3553 kL
